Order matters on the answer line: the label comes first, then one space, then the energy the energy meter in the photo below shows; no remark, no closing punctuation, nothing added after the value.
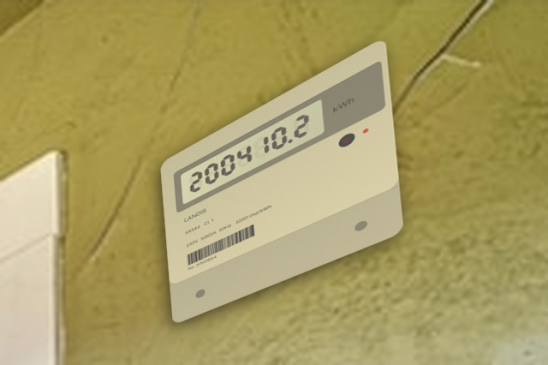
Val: 200410.2 kWh
